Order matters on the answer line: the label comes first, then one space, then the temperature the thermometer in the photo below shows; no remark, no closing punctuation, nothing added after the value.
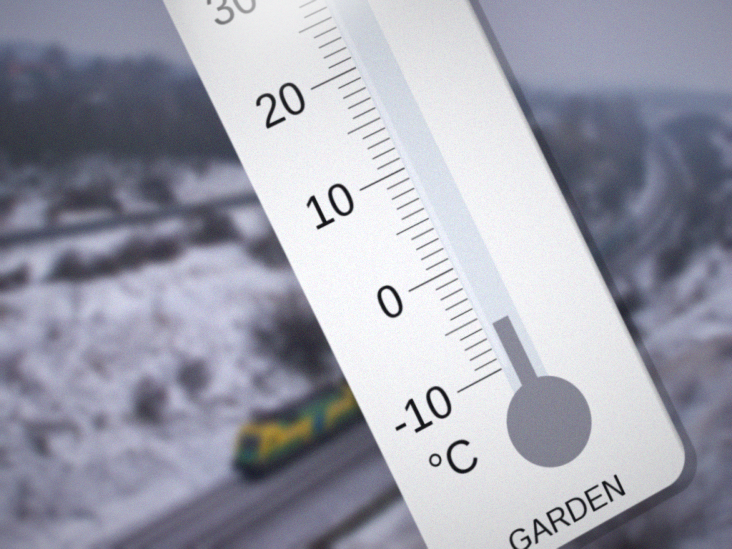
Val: -6 °C
